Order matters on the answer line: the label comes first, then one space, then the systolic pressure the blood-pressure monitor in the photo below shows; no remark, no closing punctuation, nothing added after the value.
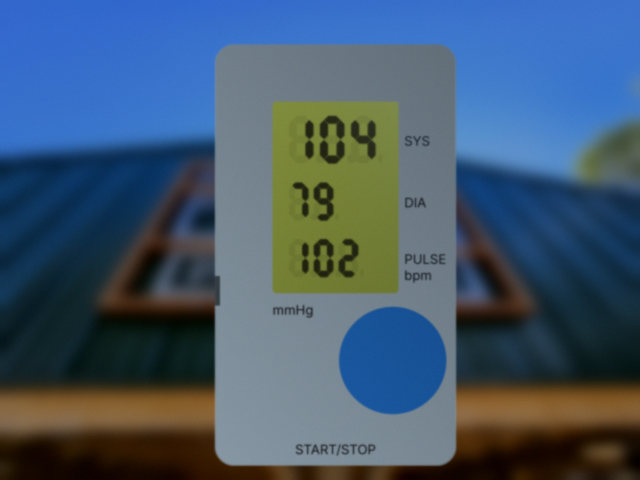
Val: 104 mmHg
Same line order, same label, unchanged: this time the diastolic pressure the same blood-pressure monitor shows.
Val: 79 mmHg
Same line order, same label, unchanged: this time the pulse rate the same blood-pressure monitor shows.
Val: 102 bpm
